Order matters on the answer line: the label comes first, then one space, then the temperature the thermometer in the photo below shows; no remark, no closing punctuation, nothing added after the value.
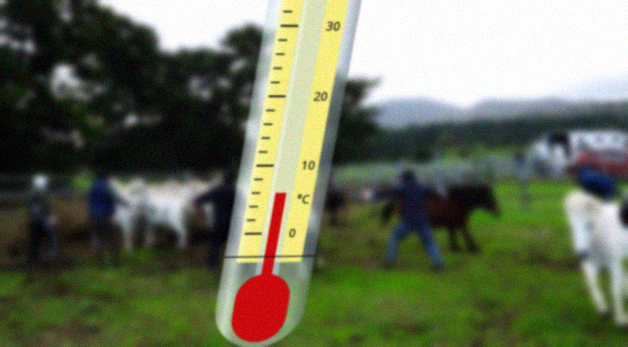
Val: 6 °C
